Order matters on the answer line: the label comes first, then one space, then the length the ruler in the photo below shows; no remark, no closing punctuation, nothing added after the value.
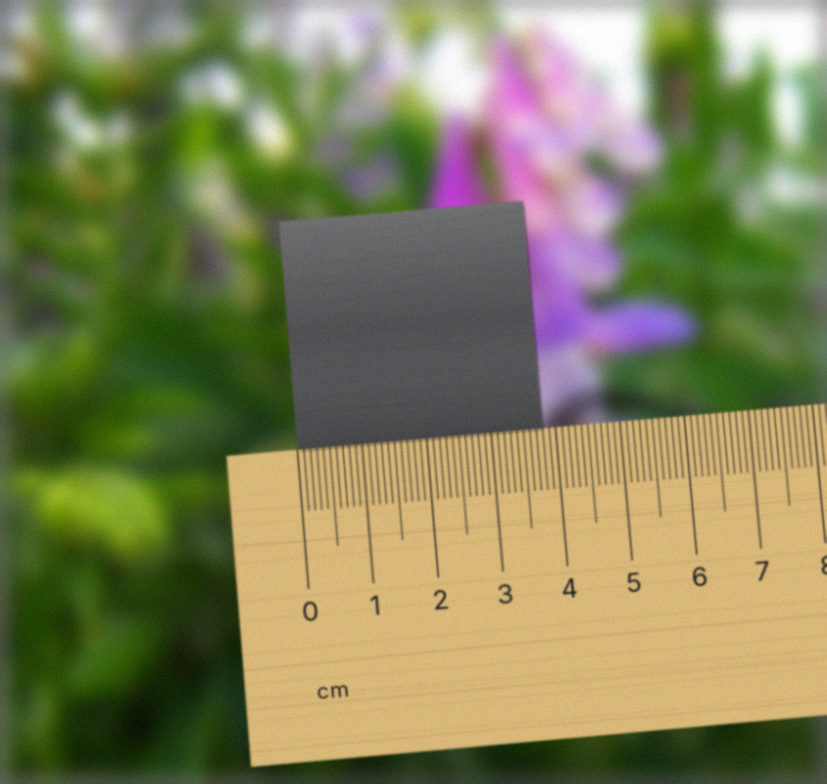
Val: 3.8 cm
